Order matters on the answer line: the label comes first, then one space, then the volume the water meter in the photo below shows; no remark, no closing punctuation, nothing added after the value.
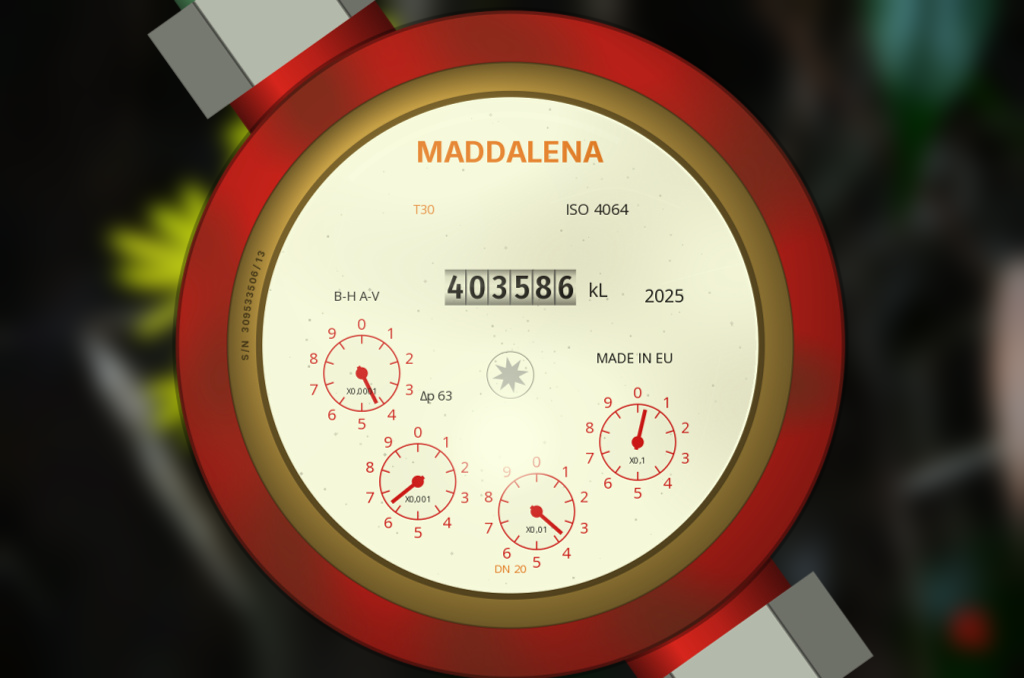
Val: 403586.0364 kL
